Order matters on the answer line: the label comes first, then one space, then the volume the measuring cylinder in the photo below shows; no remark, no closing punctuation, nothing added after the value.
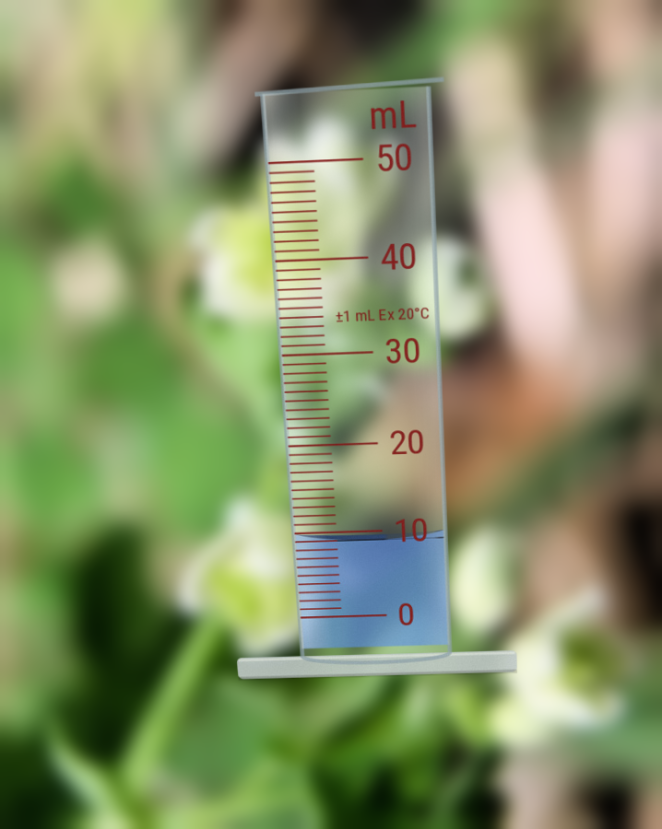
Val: 9 mL
